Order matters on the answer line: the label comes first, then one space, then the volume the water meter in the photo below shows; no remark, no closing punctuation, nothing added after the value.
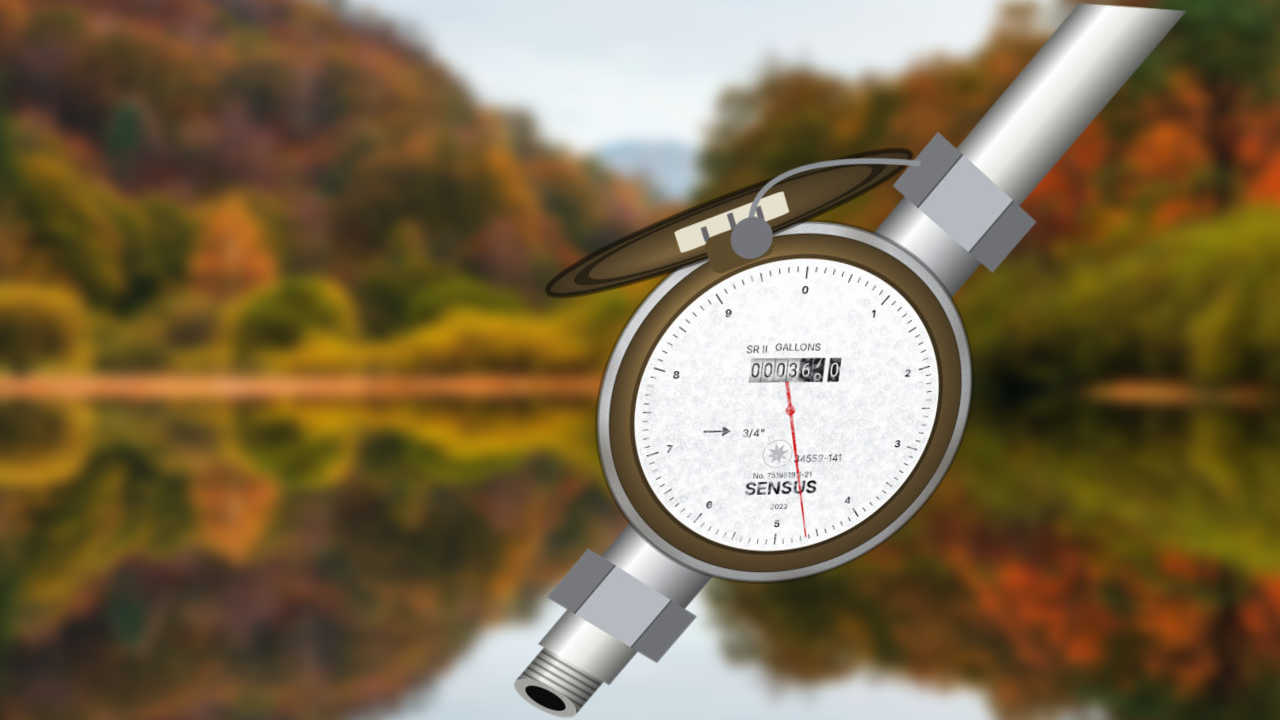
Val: 3674.6 gal
